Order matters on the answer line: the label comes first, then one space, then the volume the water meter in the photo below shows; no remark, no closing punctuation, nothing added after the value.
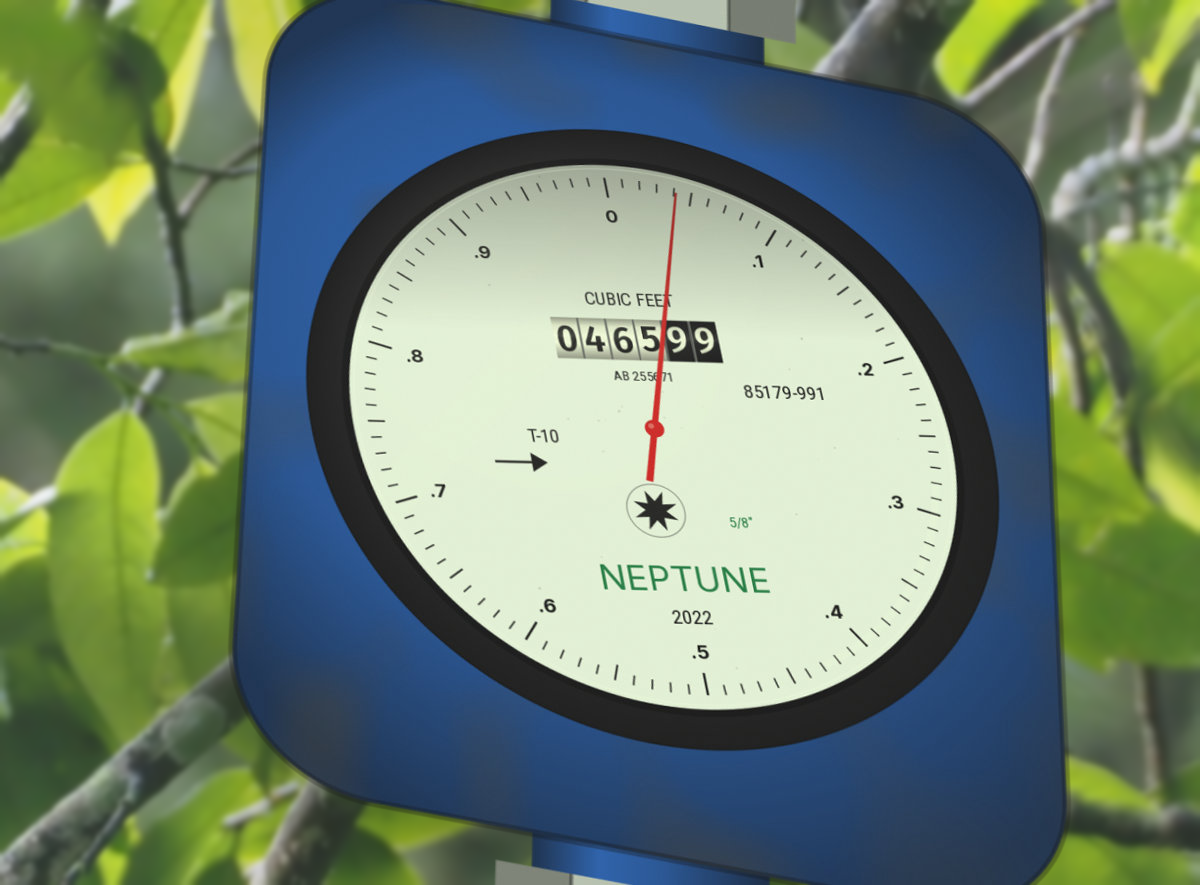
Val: 46599.04 ft³
